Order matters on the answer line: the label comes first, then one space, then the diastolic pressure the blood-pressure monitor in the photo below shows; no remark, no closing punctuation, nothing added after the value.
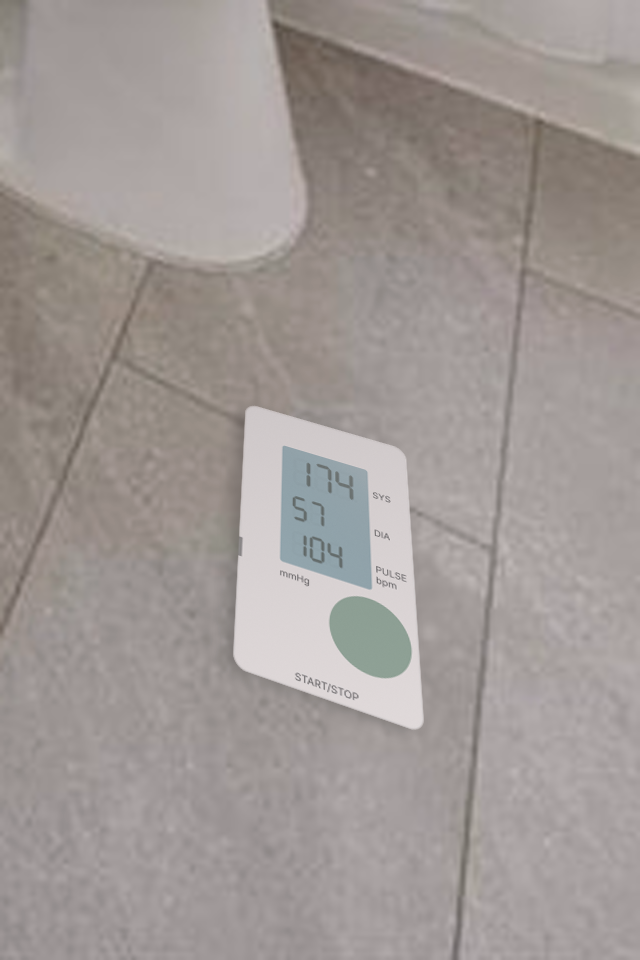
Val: 57 mmHg
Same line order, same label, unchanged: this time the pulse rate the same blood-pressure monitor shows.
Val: 104 bpm
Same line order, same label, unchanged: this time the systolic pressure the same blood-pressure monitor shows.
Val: 174 mmHg
